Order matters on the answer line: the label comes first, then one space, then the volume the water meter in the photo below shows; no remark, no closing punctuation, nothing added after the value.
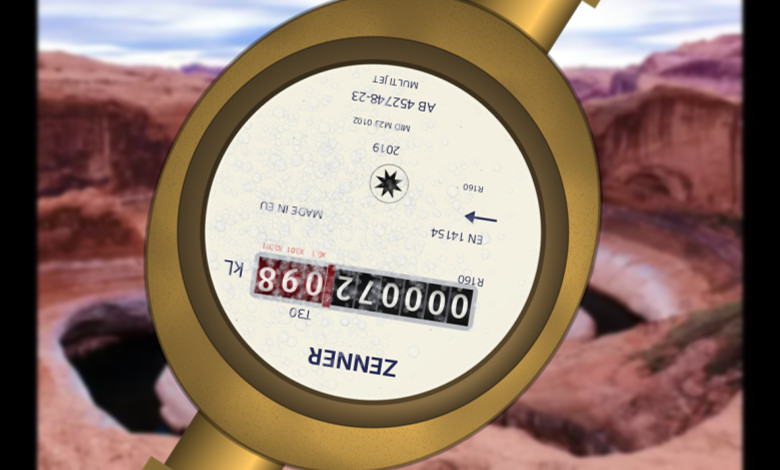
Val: 72.098 kL
